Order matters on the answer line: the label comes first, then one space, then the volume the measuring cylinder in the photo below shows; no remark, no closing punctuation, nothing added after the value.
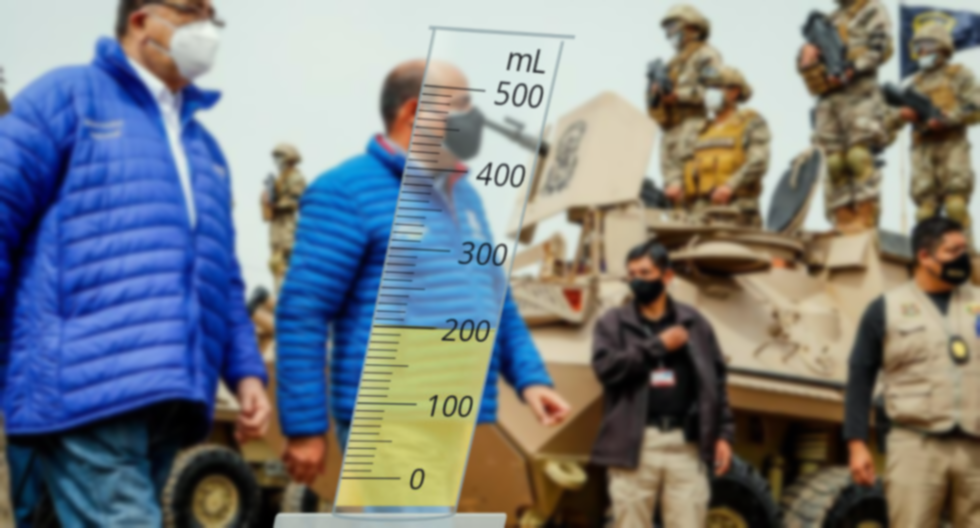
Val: 200 mL
